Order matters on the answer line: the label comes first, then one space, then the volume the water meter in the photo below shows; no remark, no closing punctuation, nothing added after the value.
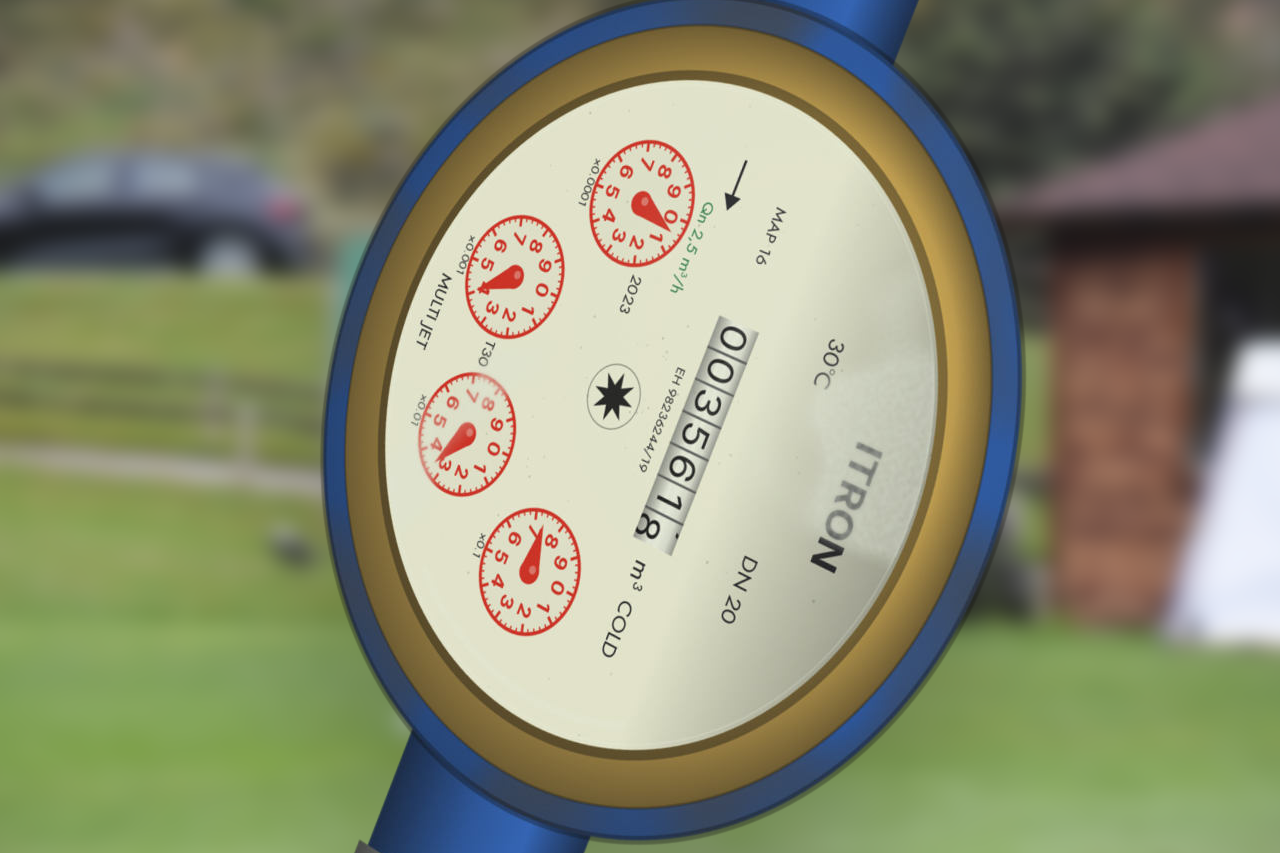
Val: 35617.7340 m³
